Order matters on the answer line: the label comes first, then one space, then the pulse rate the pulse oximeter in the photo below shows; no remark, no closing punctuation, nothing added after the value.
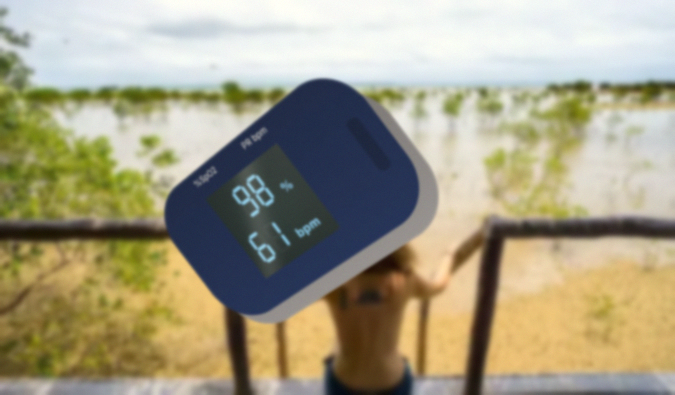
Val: 61 bpm
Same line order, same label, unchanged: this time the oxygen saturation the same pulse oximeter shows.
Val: 98 %
